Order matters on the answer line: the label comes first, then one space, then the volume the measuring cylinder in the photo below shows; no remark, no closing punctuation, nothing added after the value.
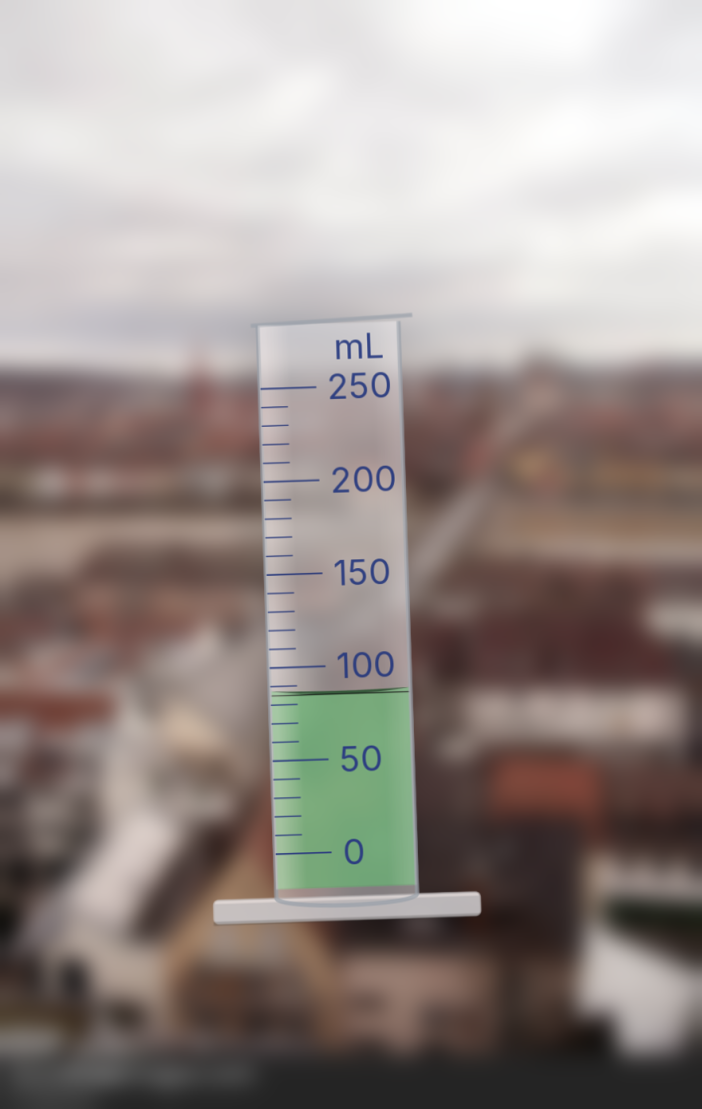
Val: 85 mL
